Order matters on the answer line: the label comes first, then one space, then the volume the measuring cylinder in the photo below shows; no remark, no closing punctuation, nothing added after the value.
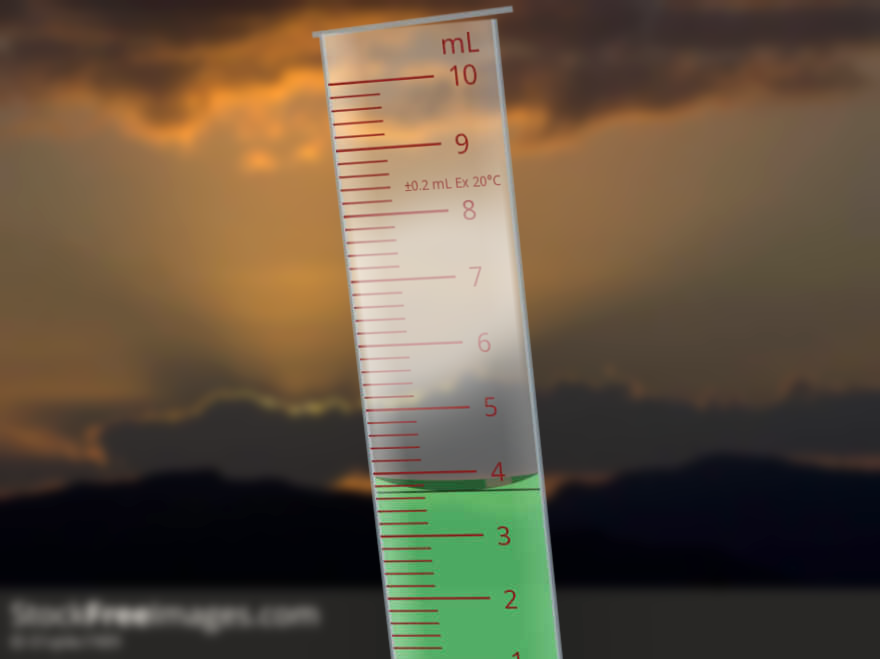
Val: 3.7 mL
